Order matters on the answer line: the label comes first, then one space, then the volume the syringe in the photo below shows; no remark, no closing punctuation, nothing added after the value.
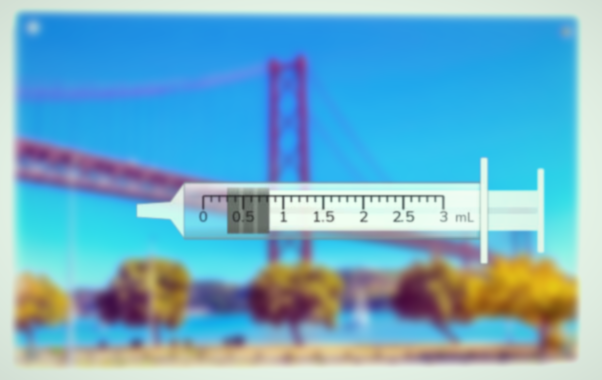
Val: 0.3 mL
